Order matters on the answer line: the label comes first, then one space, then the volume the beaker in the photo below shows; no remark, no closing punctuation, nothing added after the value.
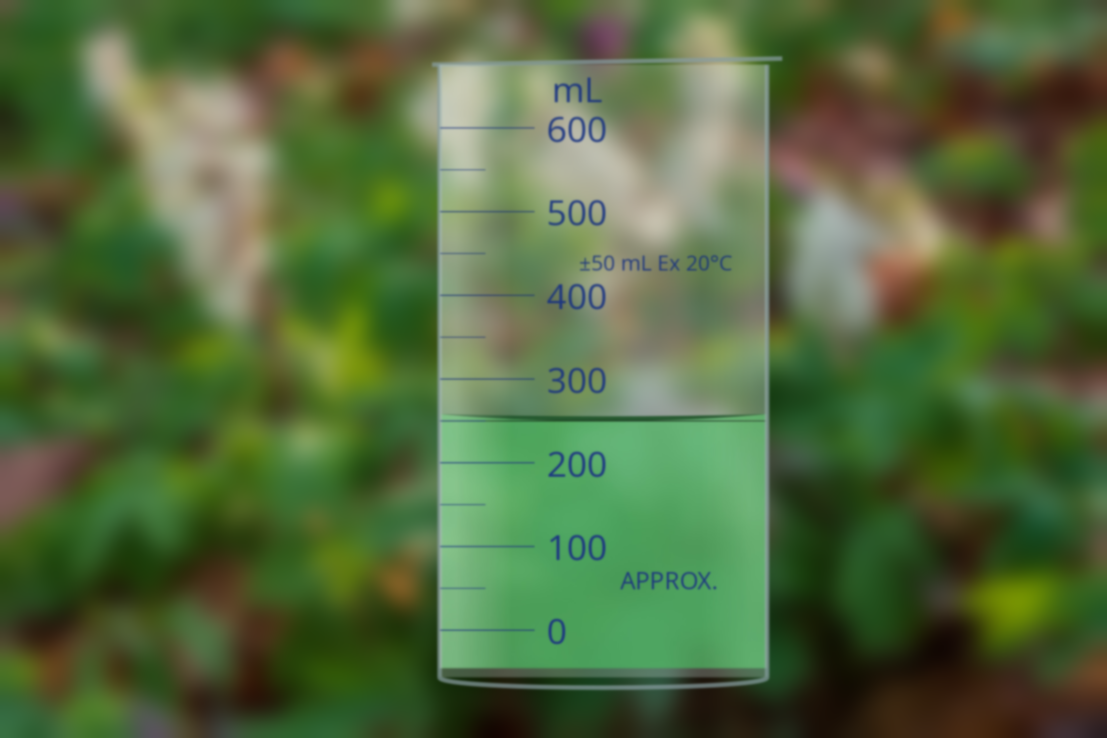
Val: 250 mL
